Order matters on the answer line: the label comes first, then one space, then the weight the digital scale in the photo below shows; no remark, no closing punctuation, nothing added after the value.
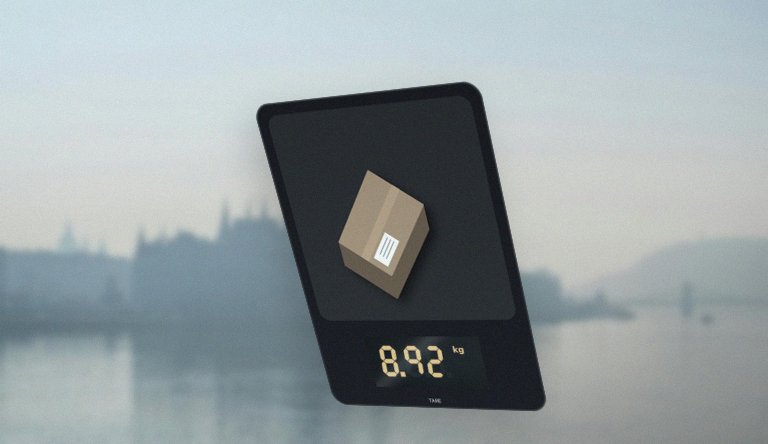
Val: 8.92 kg
